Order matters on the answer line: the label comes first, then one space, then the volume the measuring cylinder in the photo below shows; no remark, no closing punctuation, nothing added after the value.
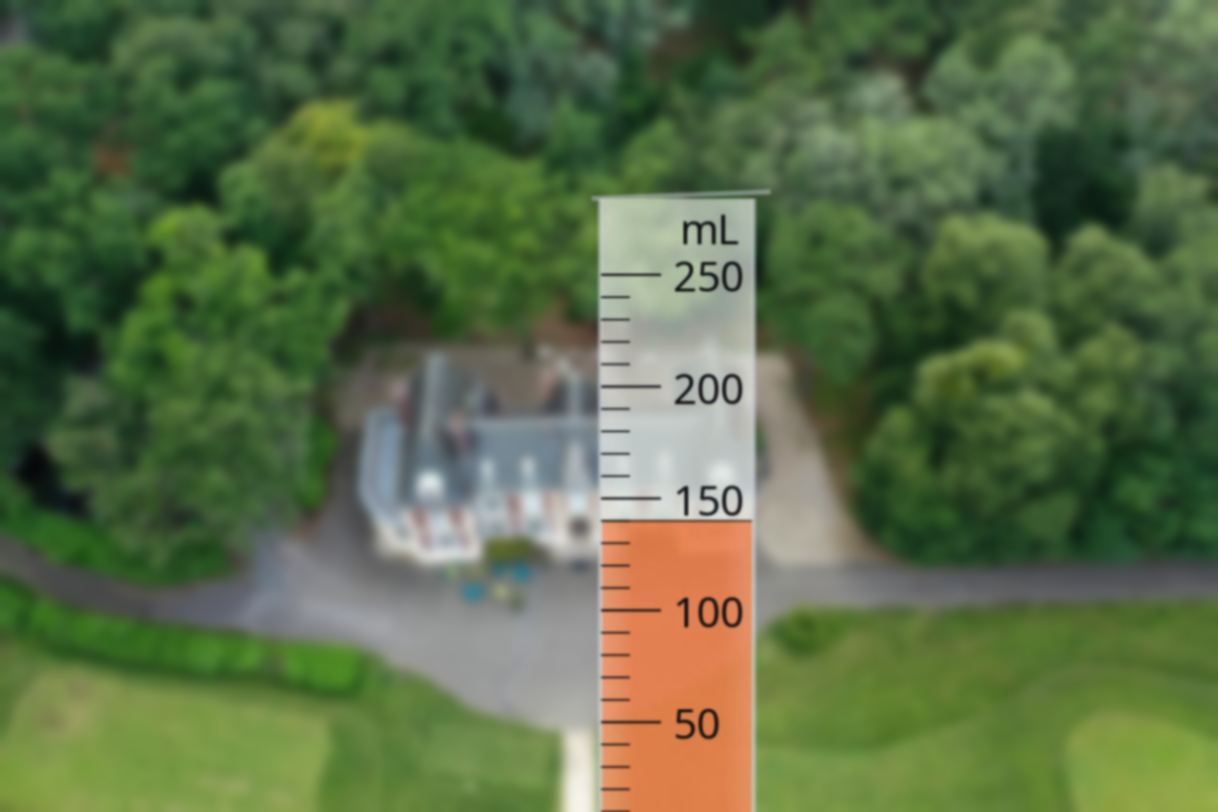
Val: 140 mL
